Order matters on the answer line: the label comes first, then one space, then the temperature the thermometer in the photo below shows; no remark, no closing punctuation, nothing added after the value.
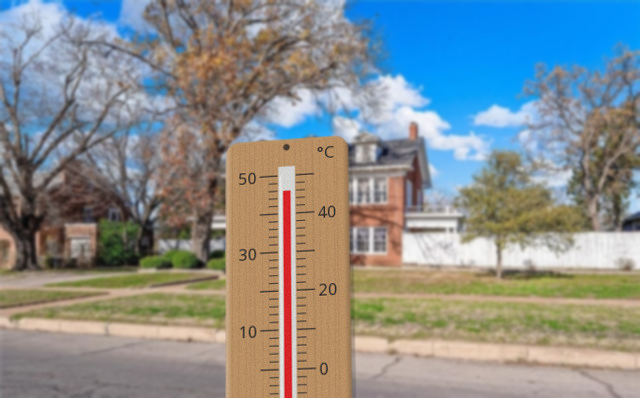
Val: 46 °C
